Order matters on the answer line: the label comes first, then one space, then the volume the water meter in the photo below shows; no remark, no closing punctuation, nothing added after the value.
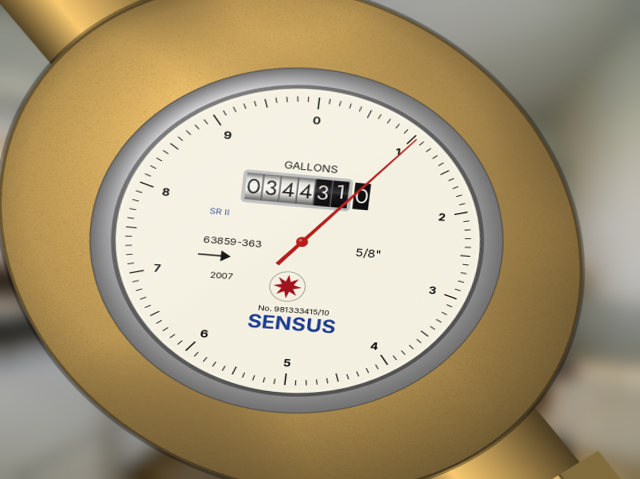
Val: 344311.0 gal
